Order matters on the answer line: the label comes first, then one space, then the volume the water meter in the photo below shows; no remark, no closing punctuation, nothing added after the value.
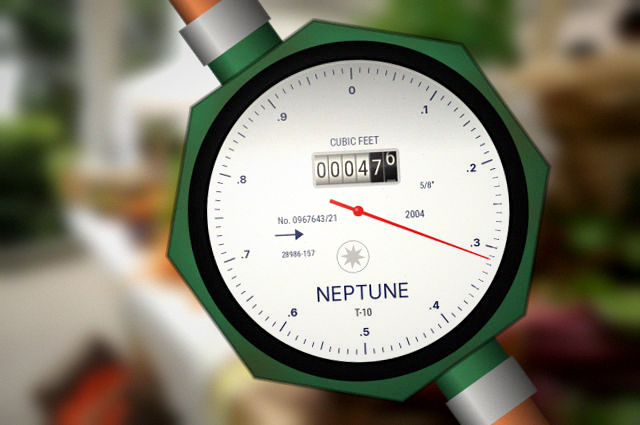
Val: 476.31 ft³
